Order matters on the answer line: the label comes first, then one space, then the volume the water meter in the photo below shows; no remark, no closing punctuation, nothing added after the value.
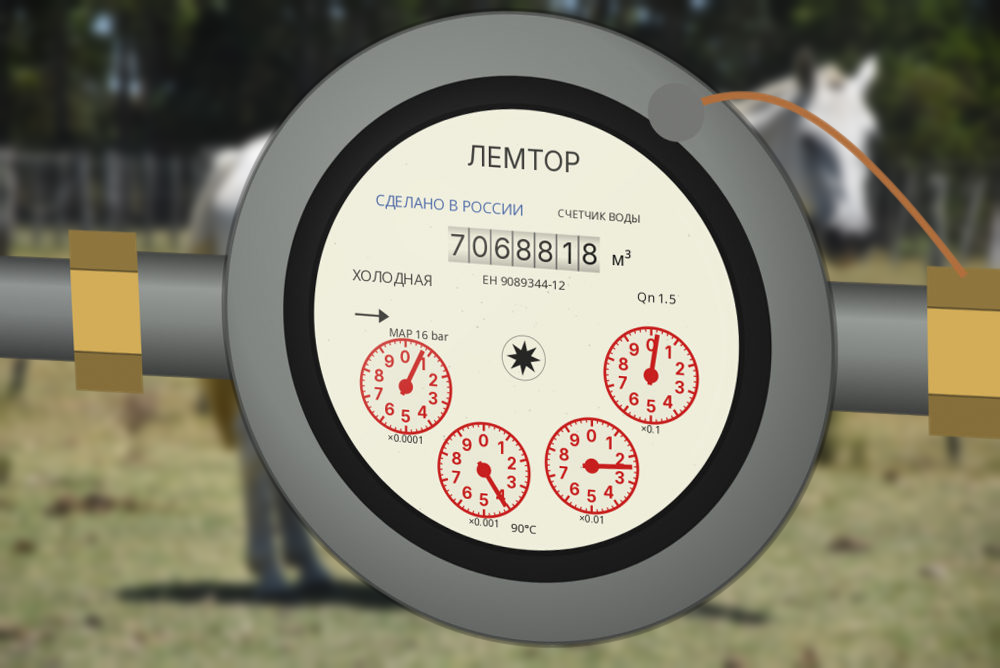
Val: 7068818.0240 m³
